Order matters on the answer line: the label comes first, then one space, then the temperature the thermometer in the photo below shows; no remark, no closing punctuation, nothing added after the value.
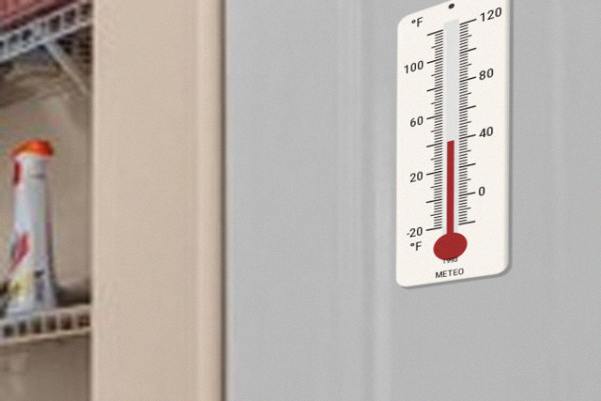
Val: 40 °F
